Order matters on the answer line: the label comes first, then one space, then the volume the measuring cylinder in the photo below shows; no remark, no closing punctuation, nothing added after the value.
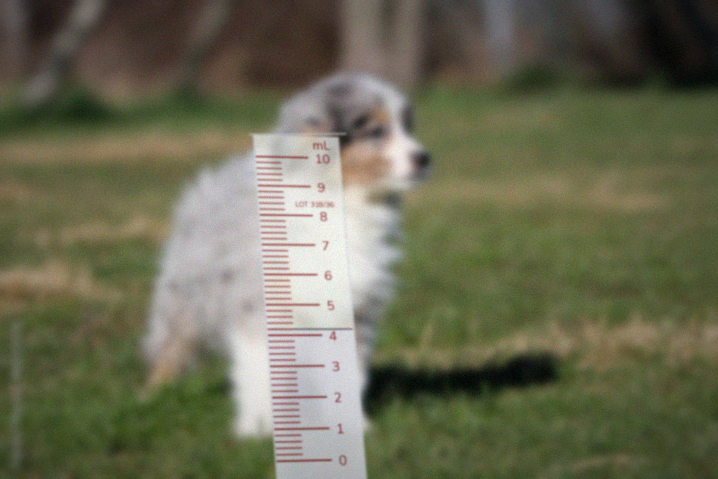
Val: 4.2 mL
